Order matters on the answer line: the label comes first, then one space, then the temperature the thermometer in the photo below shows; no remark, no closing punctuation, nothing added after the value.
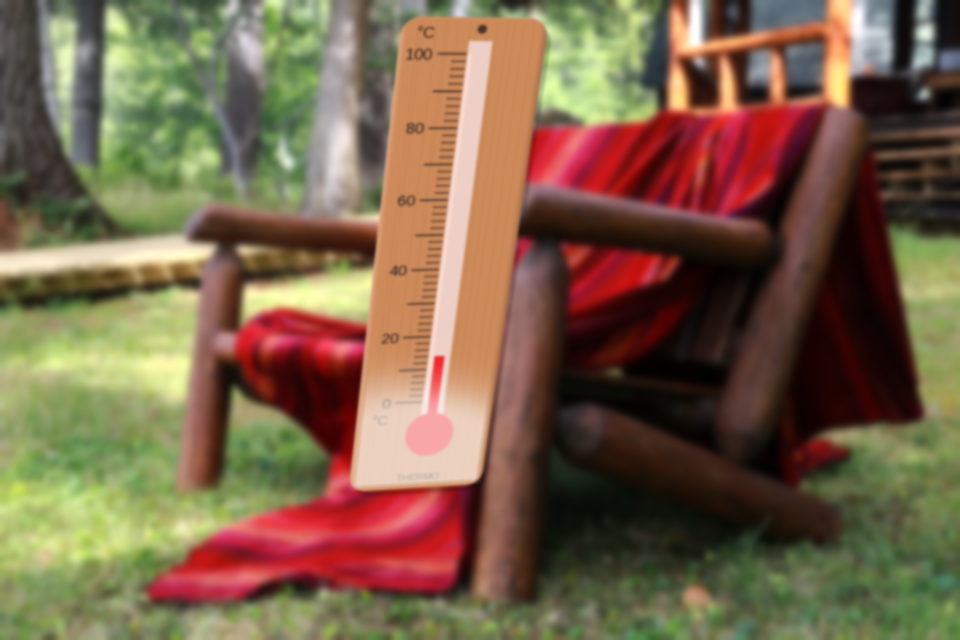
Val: 14 °C
